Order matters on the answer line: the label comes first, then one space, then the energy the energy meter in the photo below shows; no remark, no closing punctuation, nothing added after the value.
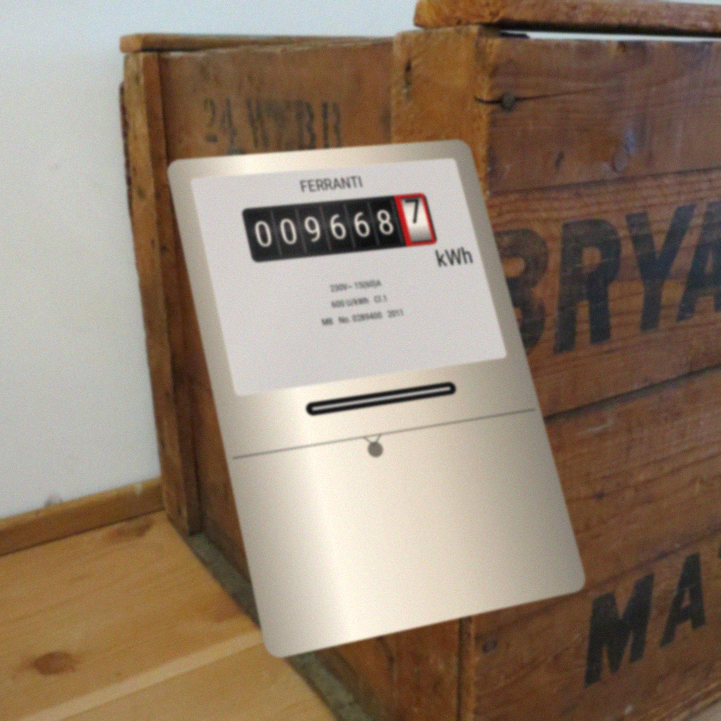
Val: 9668.7 kWh
